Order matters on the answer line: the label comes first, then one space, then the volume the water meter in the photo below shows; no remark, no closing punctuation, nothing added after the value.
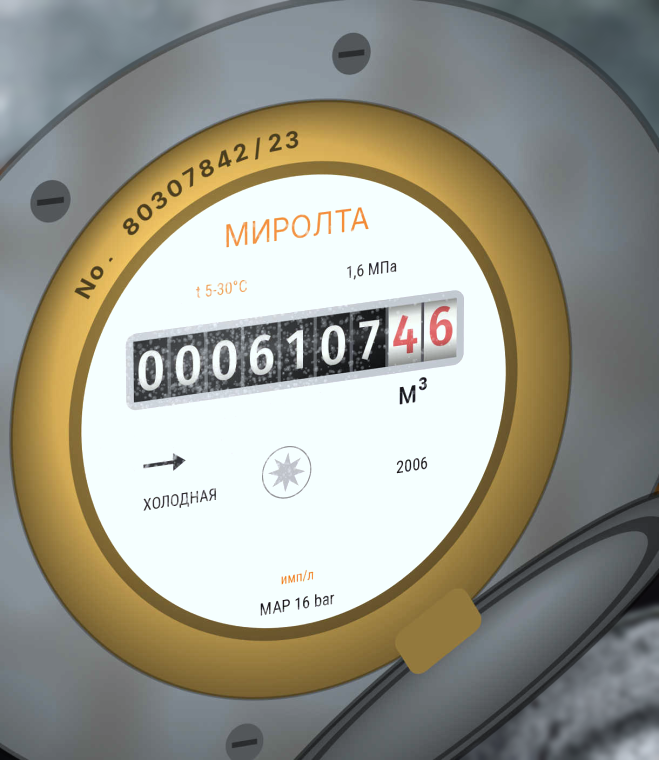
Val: 6107.46 m³
